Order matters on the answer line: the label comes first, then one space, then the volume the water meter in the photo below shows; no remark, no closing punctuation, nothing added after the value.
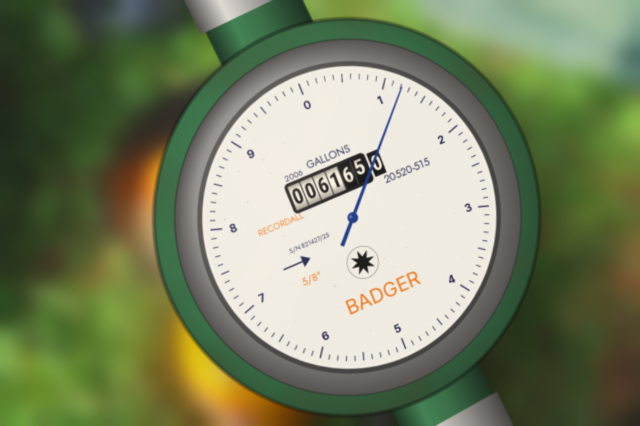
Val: 61651.2 gal
